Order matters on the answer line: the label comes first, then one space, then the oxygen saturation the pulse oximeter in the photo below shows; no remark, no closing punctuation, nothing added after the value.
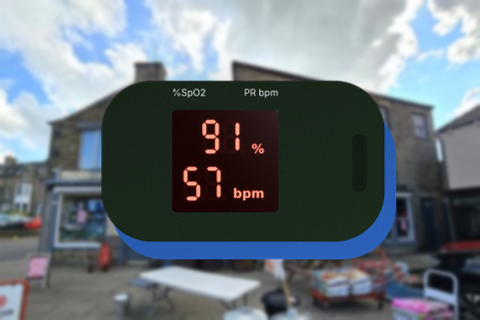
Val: 91 %
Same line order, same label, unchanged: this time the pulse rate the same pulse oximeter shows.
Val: 57 bpm
